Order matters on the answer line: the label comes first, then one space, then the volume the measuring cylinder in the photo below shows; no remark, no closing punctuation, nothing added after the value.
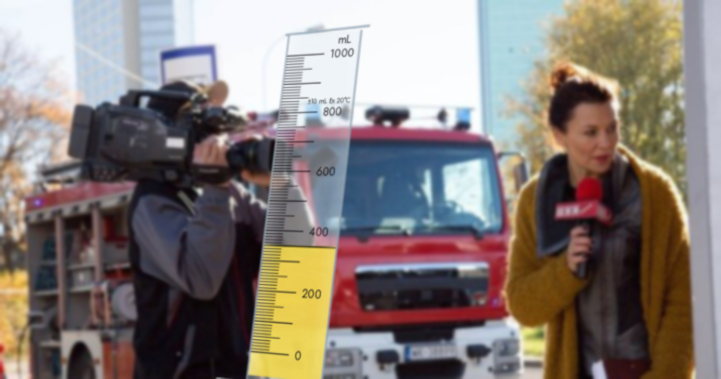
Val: 350 mL
